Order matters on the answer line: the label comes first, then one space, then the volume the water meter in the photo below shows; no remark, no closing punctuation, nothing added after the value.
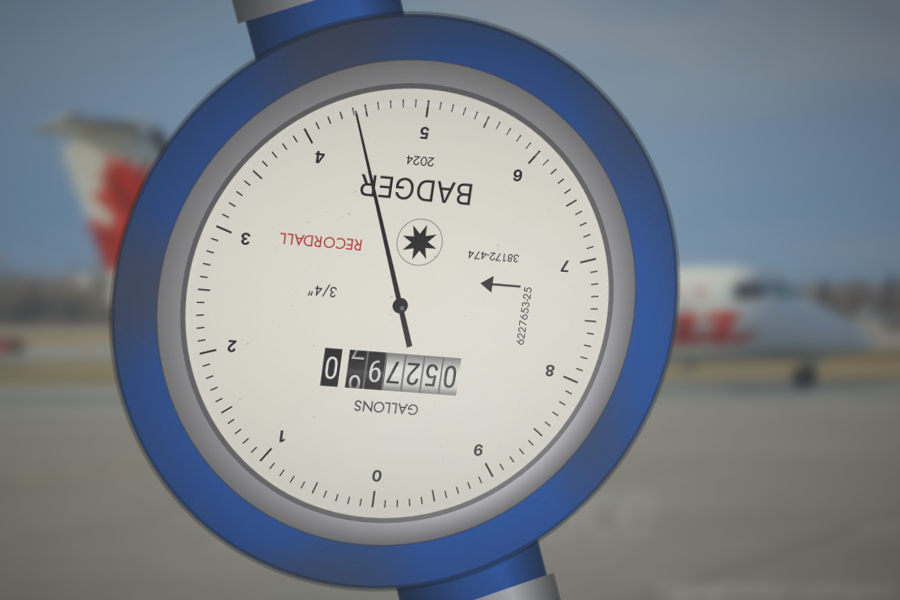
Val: 527964.4 gal
